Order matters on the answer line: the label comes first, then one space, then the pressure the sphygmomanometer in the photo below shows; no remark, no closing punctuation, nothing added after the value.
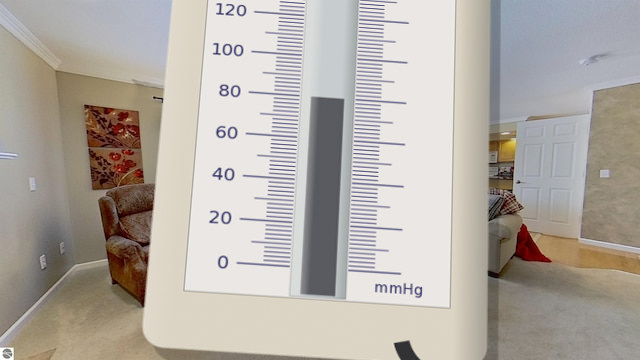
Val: 80 mmHg
